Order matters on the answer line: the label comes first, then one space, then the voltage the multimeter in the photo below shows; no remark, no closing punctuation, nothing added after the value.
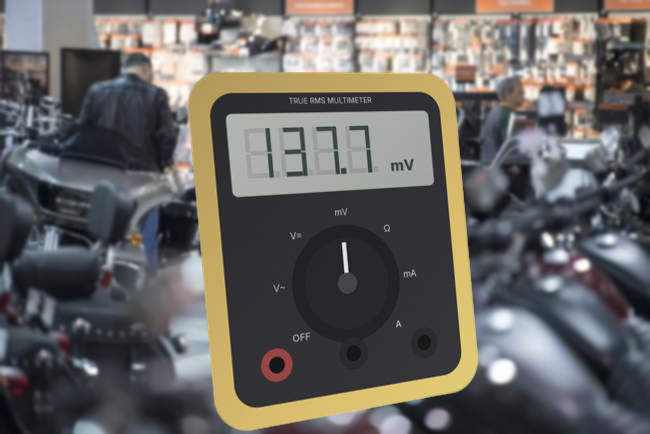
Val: 137.7 mV
